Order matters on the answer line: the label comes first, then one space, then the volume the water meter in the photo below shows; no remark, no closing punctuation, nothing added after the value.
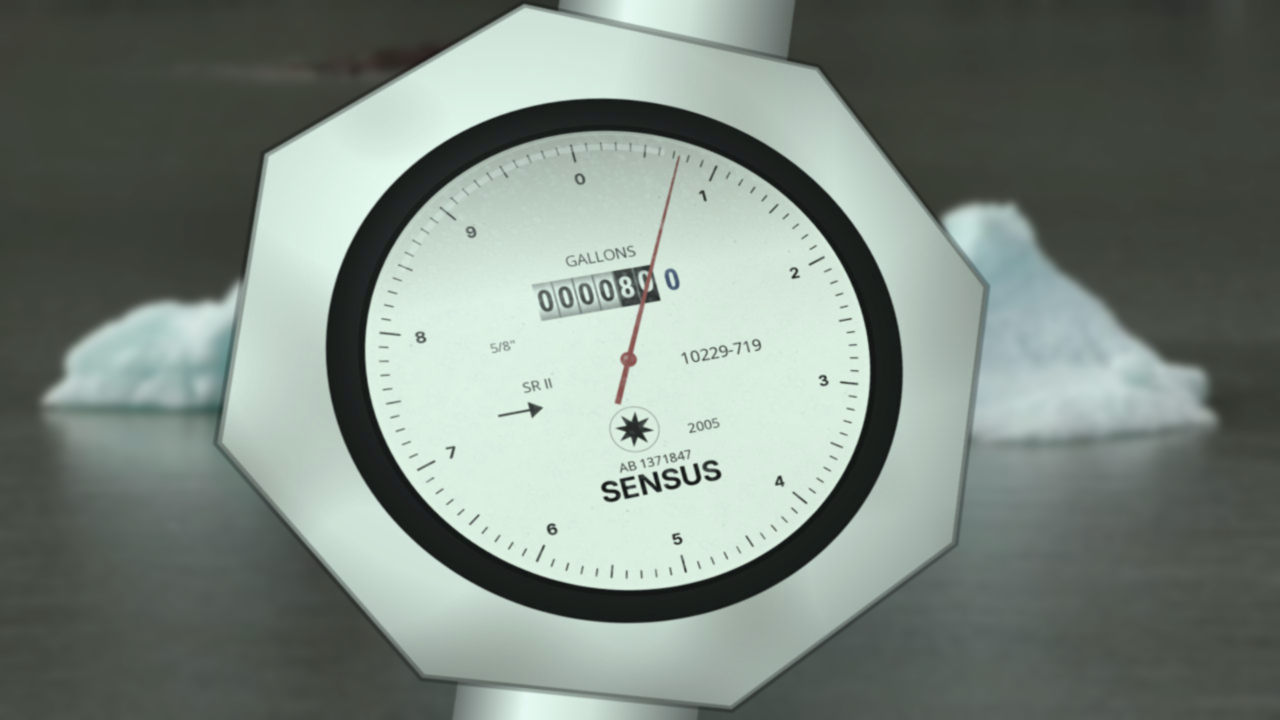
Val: 800.7 gal
